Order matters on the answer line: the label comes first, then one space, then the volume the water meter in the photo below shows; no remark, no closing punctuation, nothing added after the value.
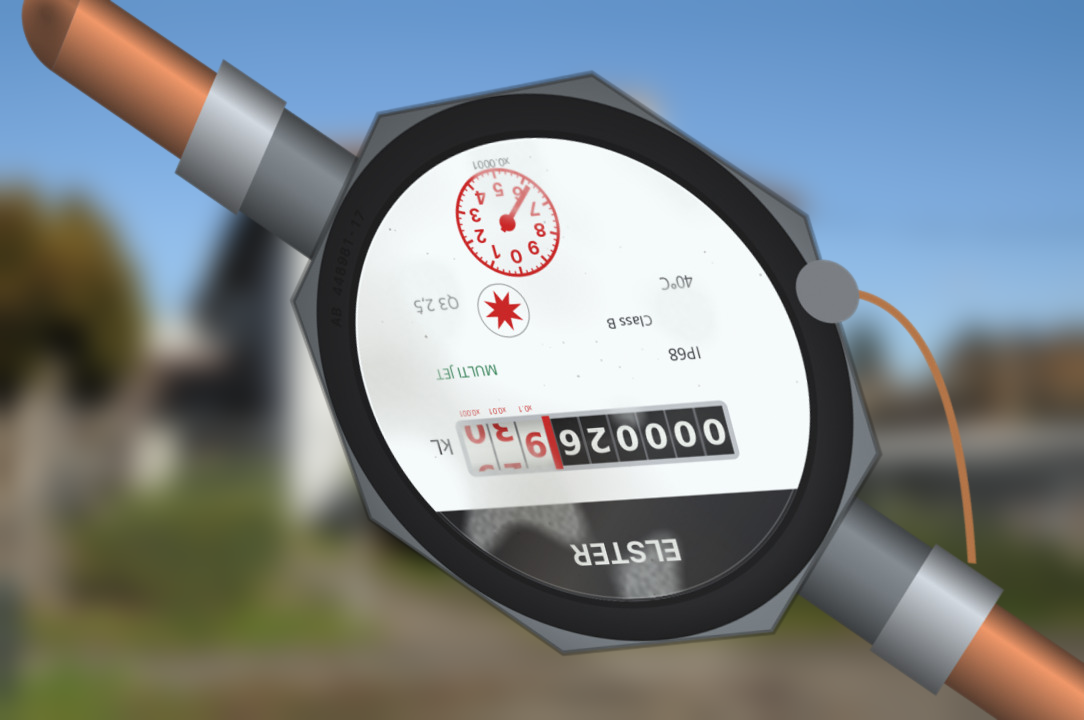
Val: 26.9296 kL
